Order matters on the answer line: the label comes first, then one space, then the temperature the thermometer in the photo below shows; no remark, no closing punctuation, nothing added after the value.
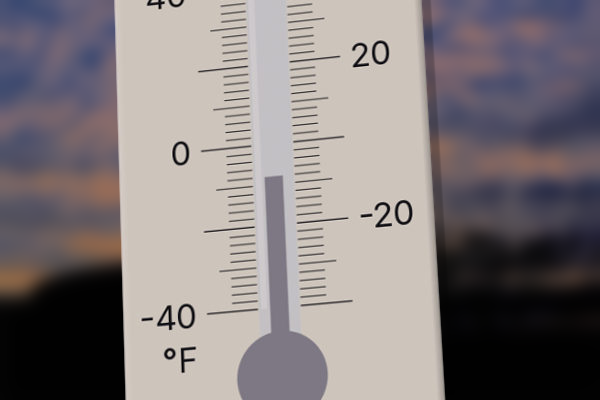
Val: -8 °F
